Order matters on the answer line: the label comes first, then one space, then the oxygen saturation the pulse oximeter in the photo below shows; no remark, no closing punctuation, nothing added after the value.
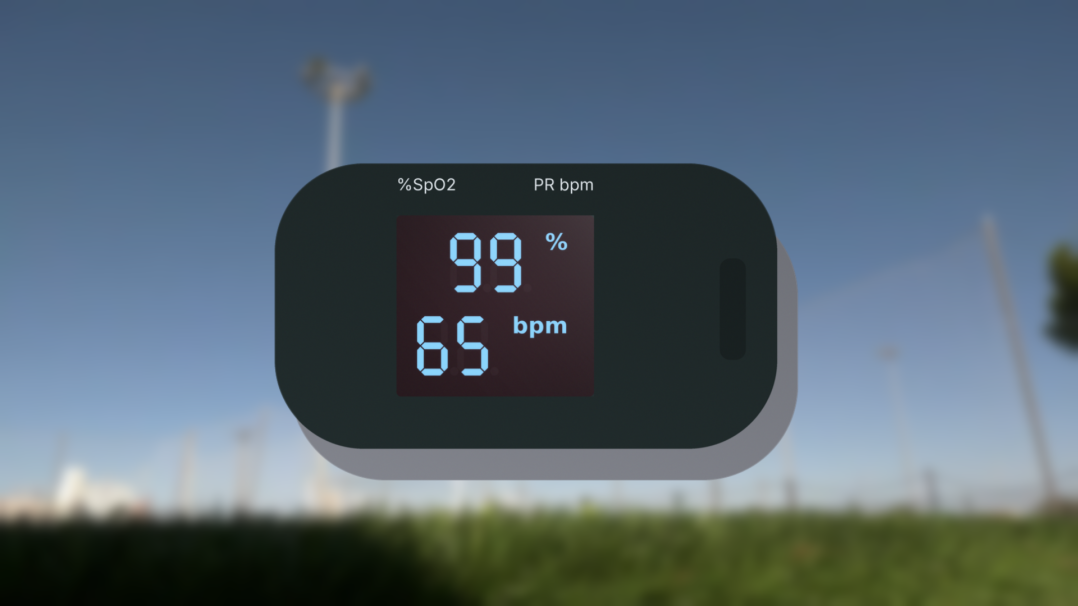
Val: 99 %
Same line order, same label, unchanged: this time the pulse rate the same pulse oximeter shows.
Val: 65 bpm
